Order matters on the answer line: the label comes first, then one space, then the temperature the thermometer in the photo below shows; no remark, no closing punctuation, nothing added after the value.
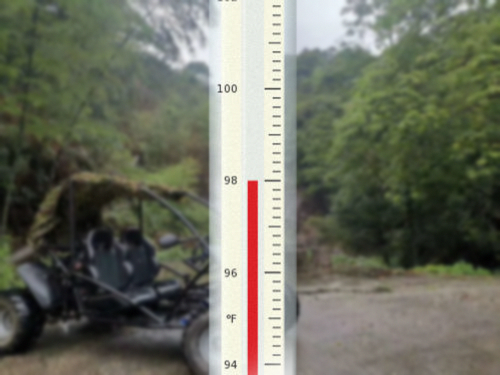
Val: 98 °F
